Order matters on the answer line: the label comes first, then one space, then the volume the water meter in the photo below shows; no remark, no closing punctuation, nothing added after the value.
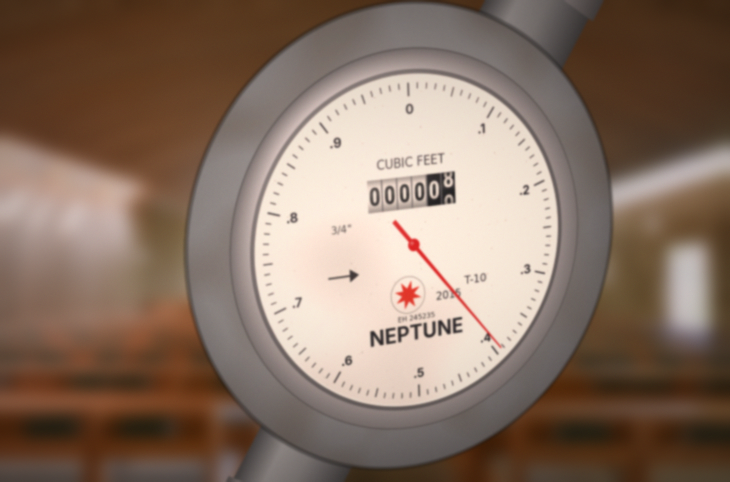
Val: 8.39 ft³
